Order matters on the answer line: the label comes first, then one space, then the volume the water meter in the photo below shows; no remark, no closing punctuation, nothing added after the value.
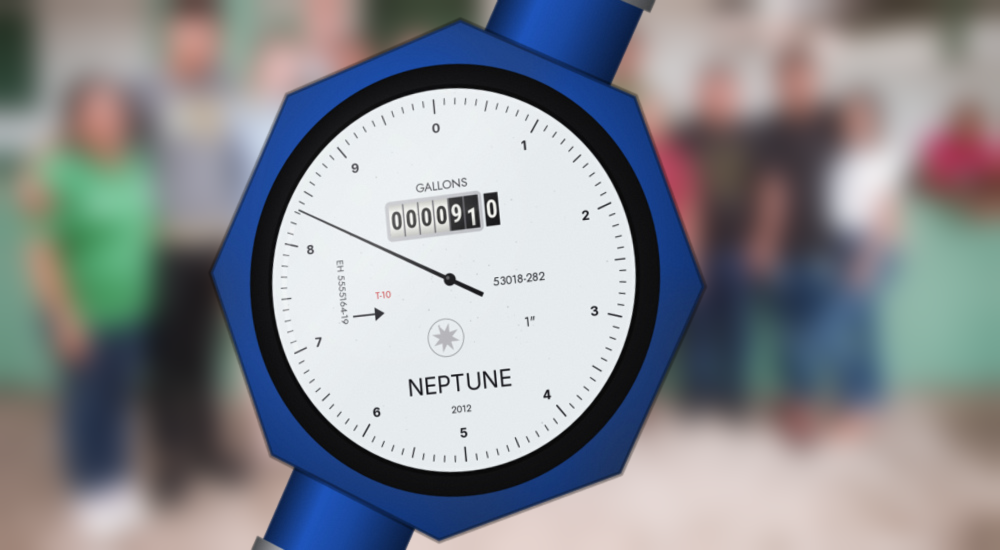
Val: 908.3 gal
